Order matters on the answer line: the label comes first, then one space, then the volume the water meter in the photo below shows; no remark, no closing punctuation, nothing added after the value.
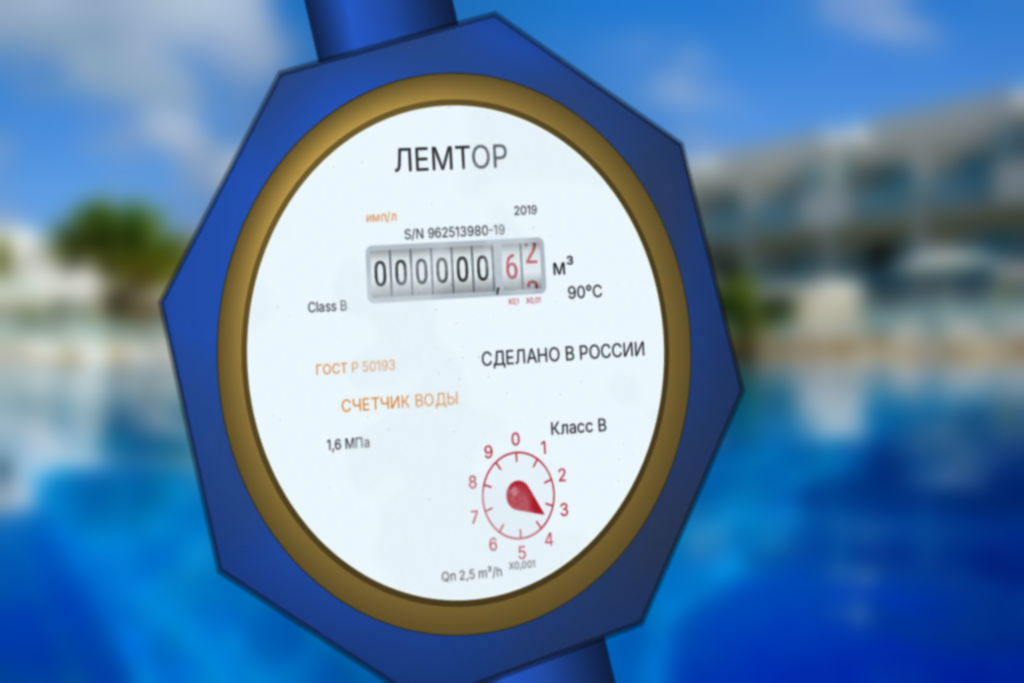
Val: 0.623 m³
